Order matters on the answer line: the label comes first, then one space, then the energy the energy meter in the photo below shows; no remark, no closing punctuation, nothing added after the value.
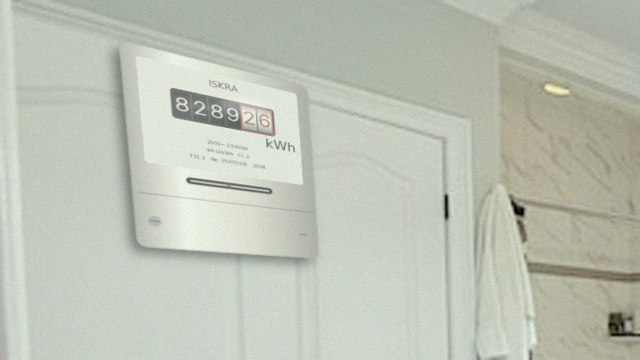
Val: 8289.26 kWh
